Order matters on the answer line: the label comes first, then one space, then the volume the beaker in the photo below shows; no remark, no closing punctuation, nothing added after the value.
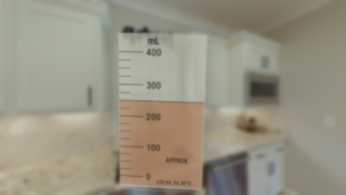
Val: 250 mL
